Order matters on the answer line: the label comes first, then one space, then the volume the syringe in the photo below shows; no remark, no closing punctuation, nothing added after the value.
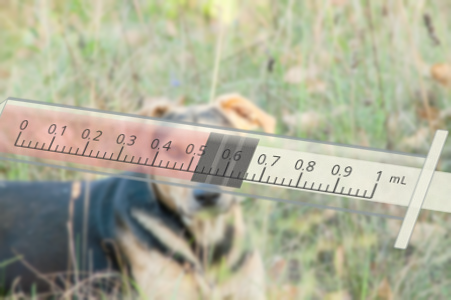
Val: 0.52 mL
